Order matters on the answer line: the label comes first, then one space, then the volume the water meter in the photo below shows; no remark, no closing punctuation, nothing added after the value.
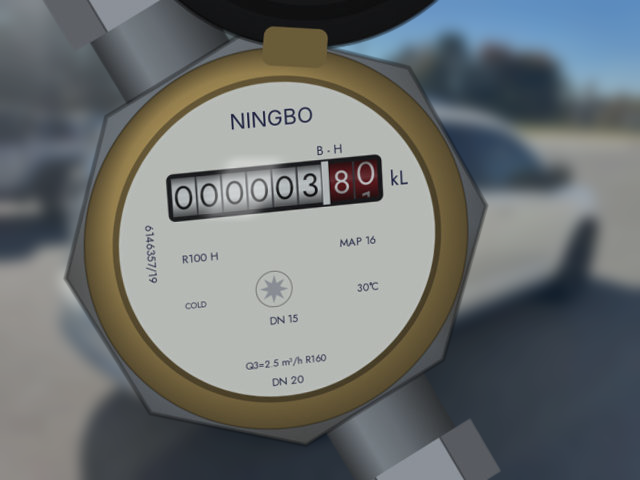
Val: 3.80 kL
